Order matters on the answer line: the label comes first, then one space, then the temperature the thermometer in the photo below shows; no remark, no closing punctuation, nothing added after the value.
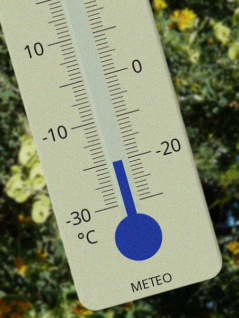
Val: -20 °C
